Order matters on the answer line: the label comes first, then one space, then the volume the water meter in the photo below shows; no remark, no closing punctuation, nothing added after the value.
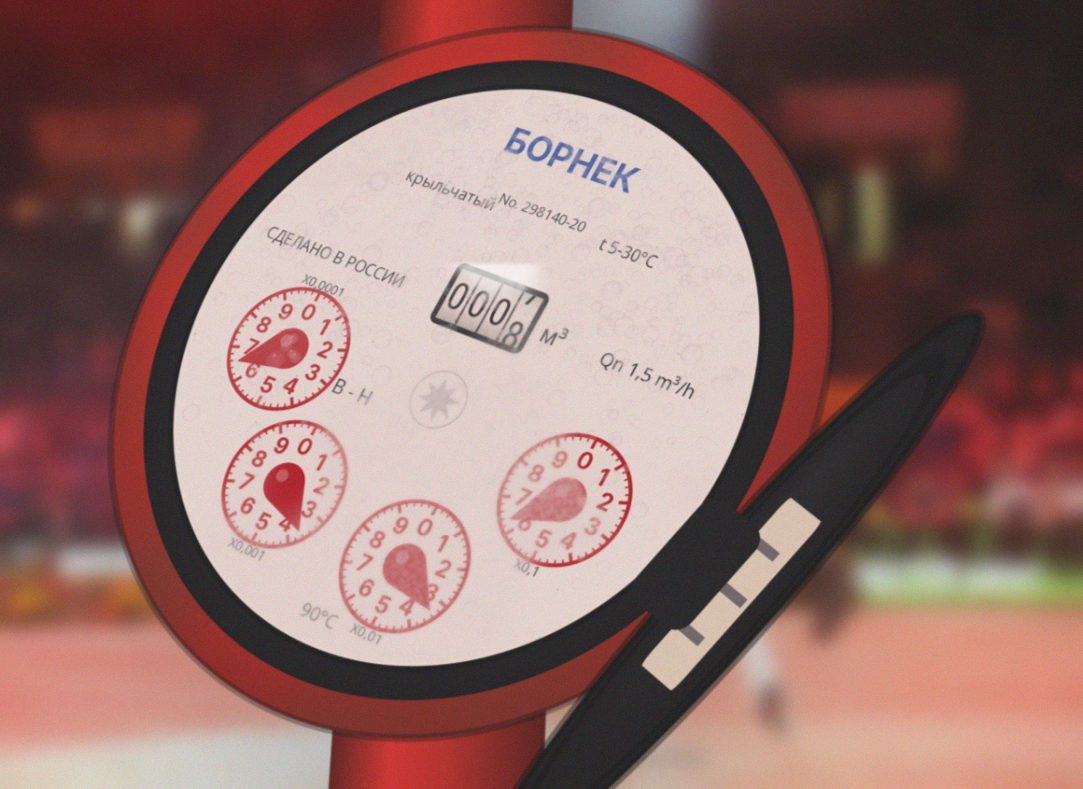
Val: 7.6336 m³
